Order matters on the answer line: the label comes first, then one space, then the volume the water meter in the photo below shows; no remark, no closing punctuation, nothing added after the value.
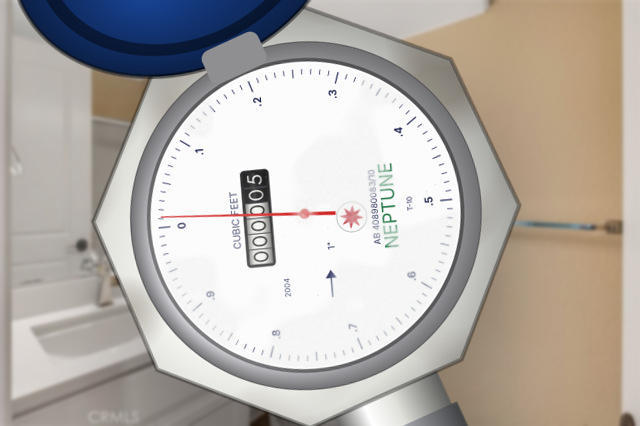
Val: 5.01 ft³
